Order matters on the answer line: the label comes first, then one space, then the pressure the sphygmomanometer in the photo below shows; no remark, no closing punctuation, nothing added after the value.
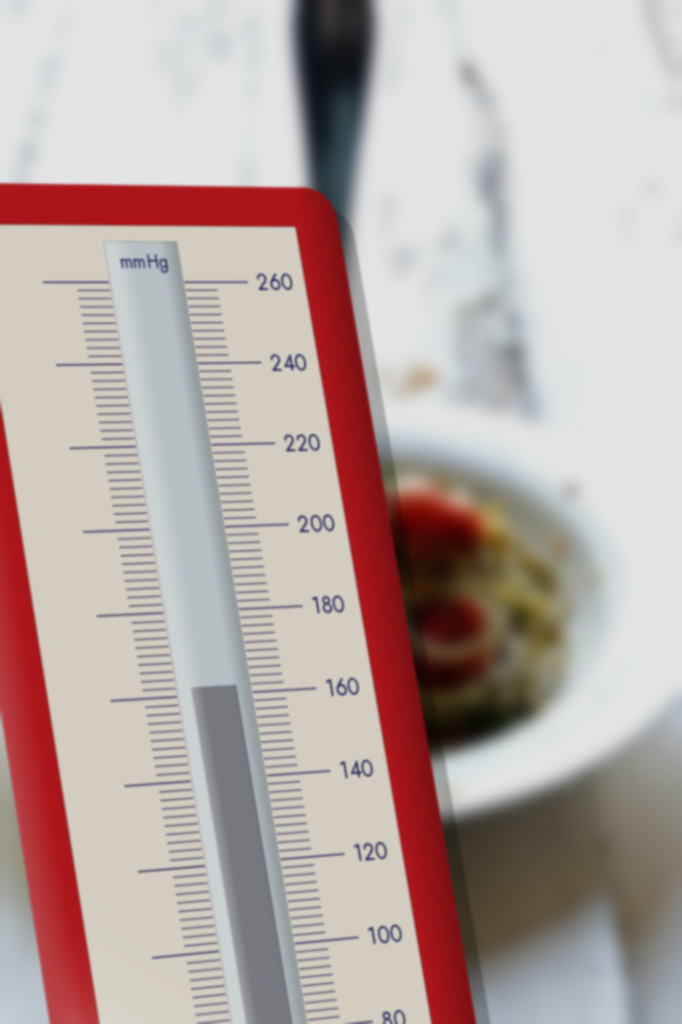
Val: 162 mmHg
